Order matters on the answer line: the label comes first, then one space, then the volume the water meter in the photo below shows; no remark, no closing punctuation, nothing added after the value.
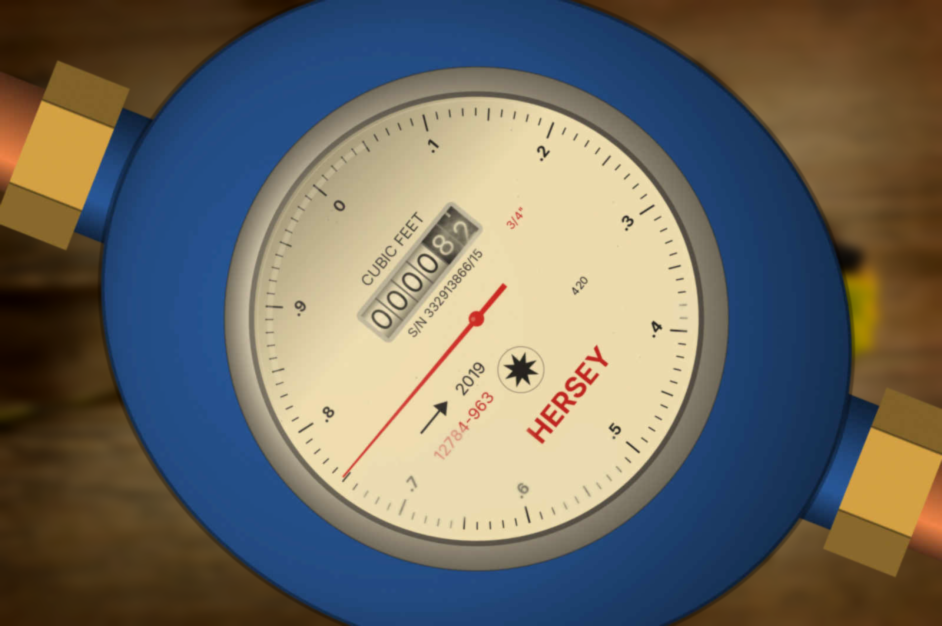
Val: 81.75 ft³
